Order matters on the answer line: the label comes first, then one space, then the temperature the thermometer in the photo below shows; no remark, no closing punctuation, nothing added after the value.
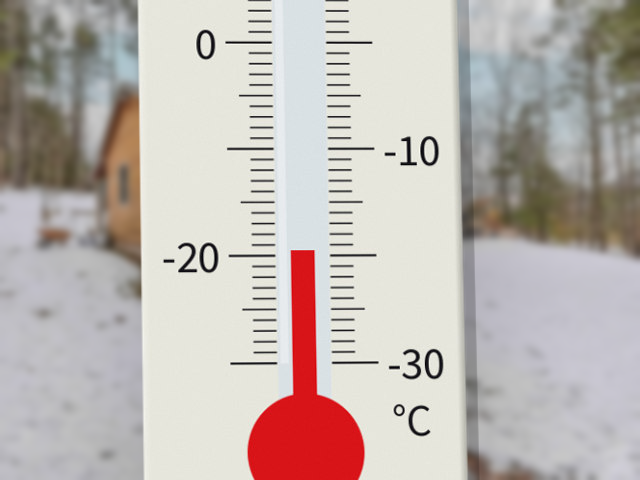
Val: -19.5 °C
